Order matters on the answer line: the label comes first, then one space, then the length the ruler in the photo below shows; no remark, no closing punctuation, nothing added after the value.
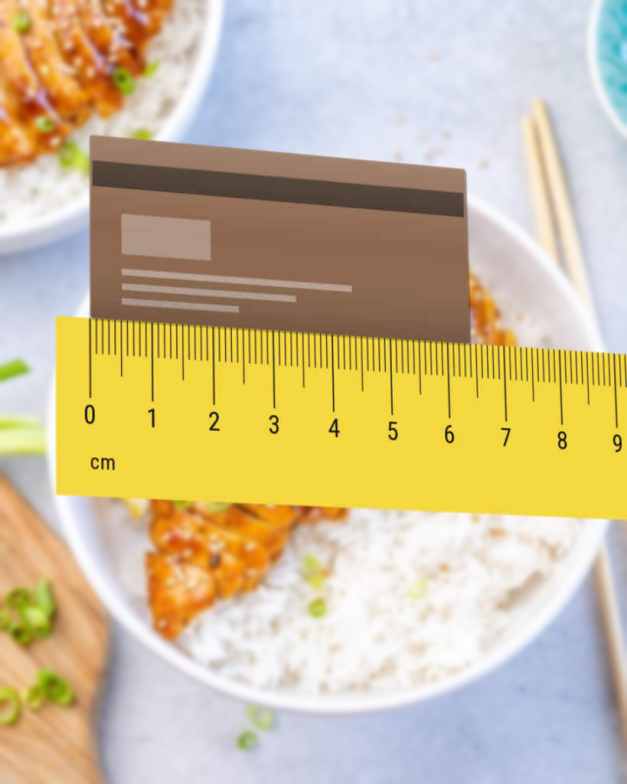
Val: 6.4 cm
